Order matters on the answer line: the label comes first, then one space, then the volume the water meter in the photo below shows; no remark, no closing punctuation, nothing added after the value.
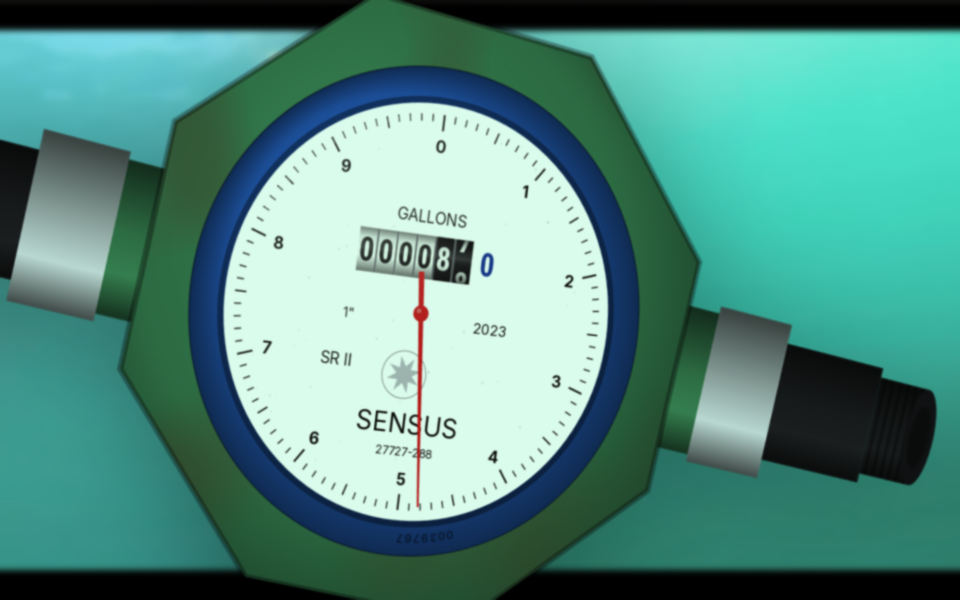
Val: 874.8 gal
